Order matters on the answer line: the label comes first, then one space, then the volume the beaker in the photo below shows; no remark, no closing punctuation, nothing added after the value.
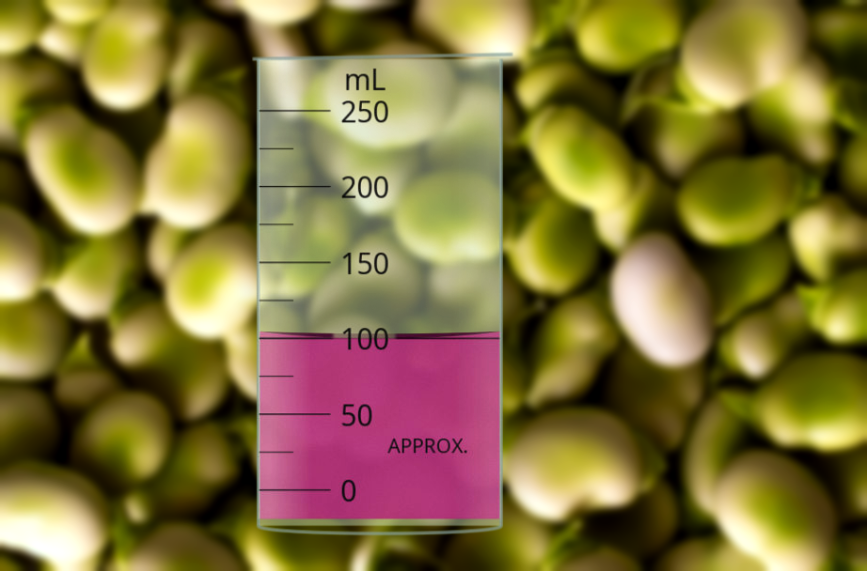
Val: 100 mL
